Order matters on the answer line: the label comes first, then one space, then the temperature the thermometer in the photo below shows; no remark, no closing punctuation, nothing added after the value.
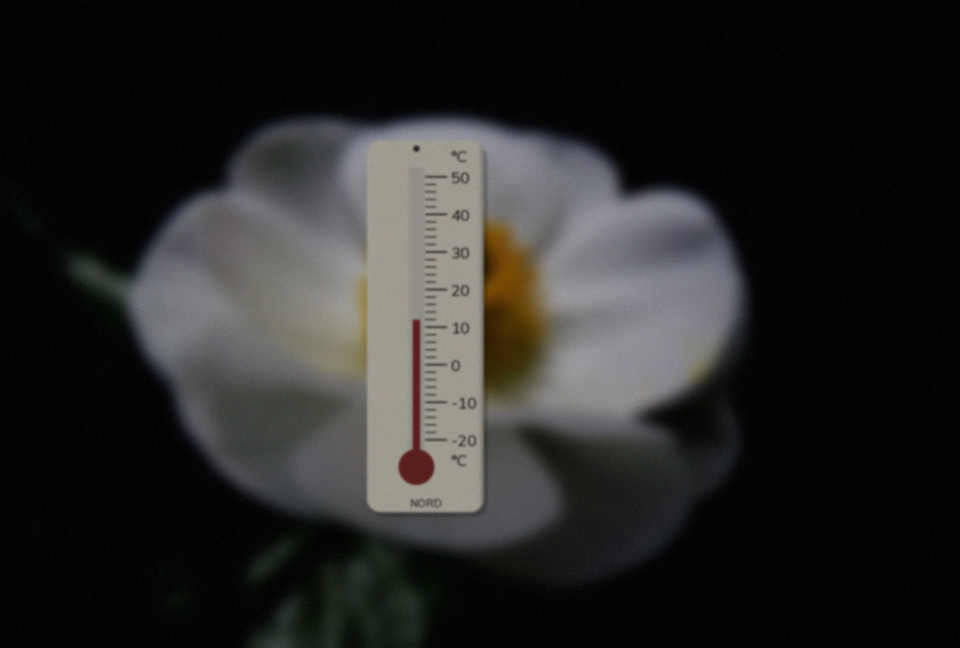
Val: 12 °C
